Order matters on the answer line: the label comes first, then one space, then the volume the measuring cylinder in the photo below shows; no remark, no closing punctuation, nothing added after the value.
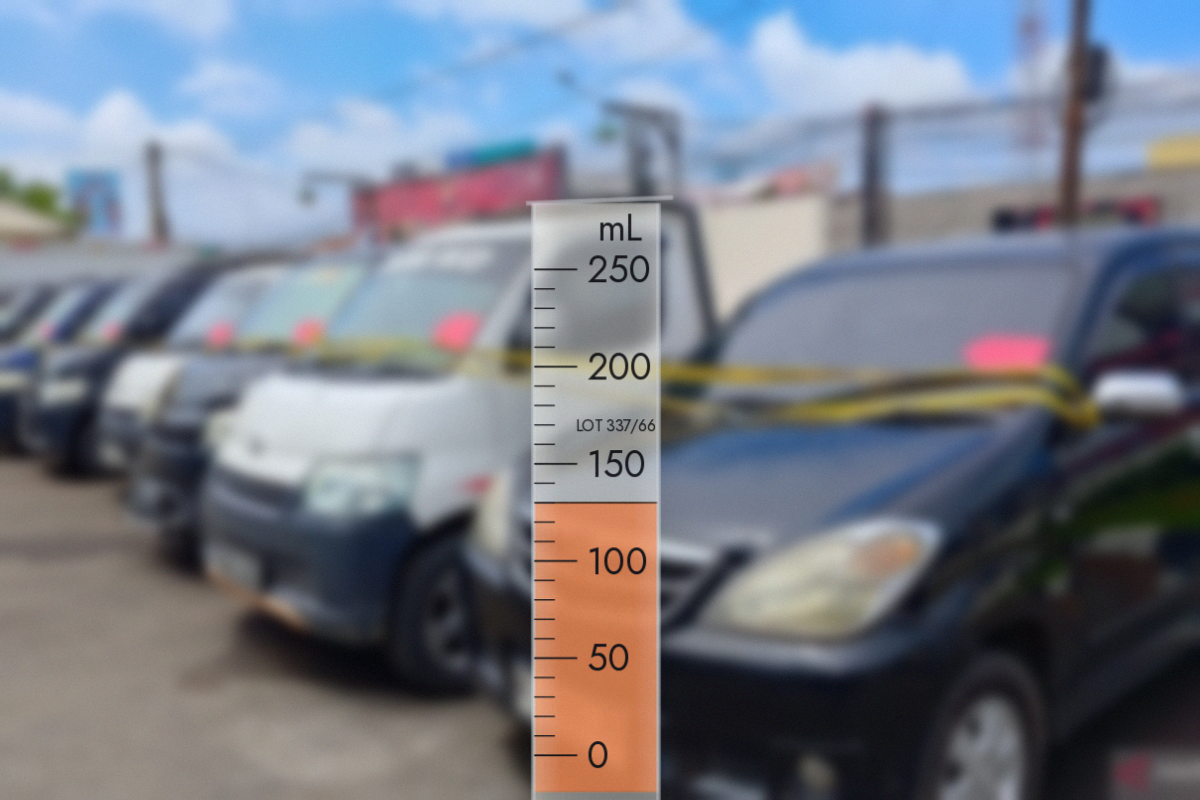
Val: 130 mL
